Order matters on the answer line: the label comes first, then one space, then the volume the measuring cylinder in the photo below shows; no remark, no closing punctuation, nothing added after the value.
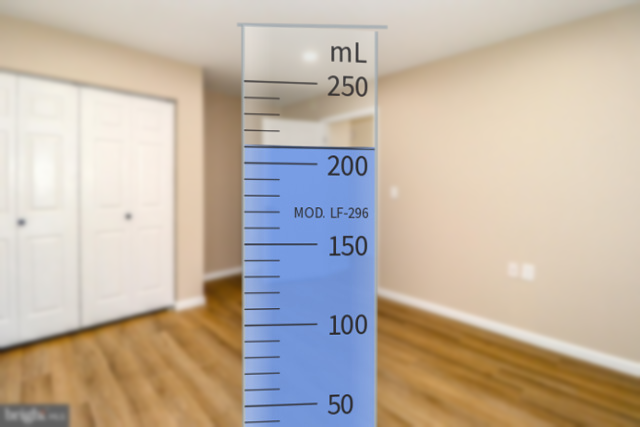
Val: 210 mL
